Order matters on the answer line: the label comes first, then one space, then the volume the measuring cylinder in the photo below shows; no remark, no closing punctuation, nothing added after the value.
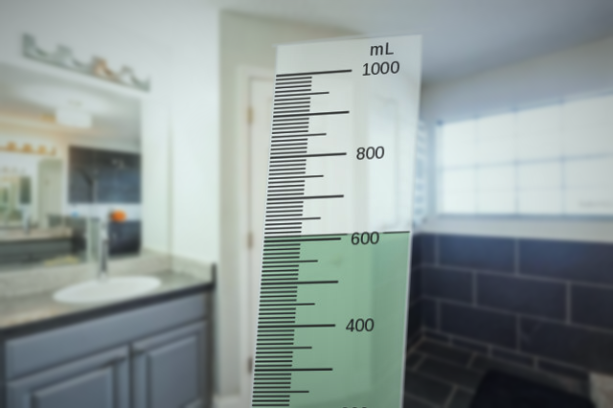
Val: 610 mL
